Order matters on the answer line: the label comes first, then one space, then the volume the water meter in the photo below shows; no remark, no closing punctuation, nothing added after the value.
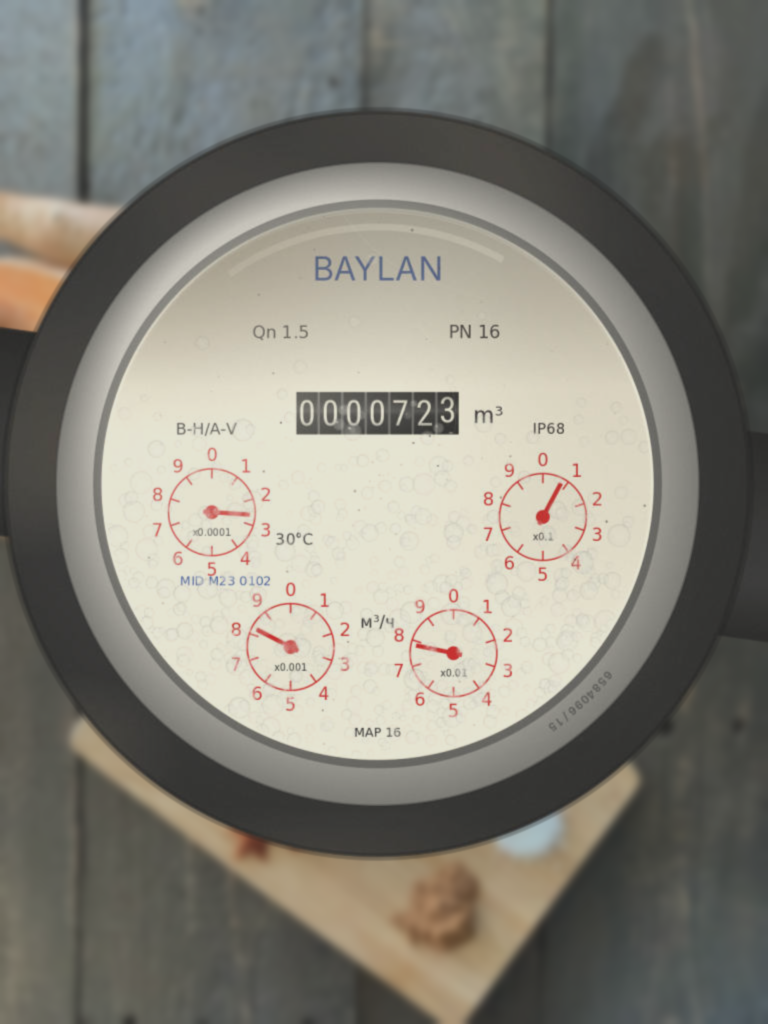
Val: 723.0782 m³
